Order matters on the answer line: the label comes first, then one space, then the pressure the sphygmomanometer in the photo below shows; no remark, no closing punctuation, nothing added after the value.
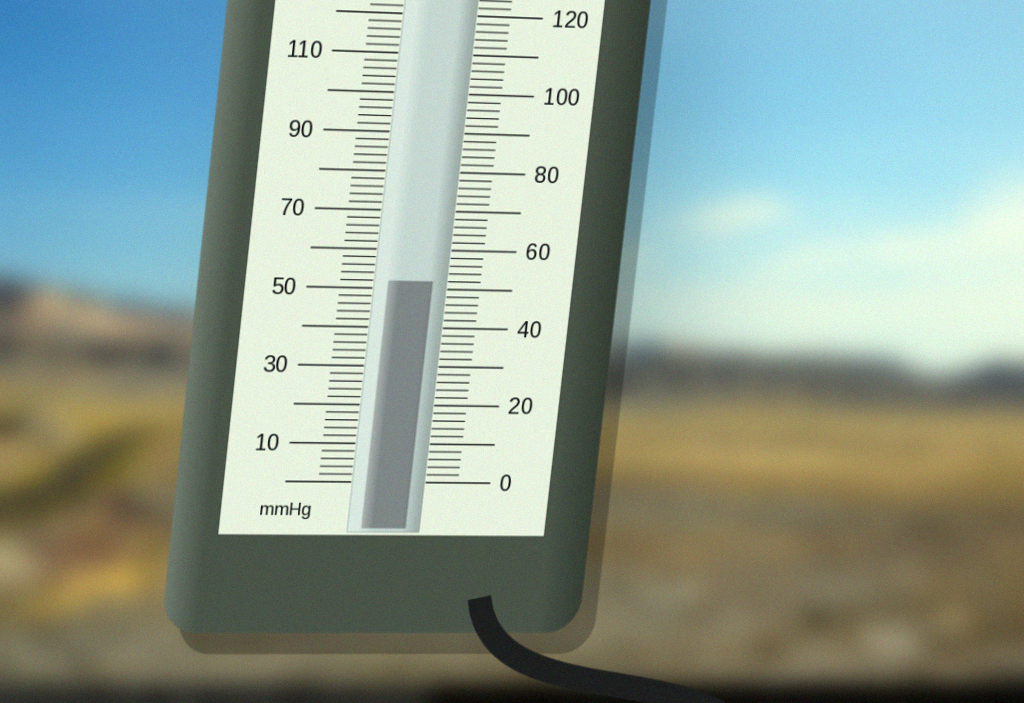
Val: 52 mmHg
